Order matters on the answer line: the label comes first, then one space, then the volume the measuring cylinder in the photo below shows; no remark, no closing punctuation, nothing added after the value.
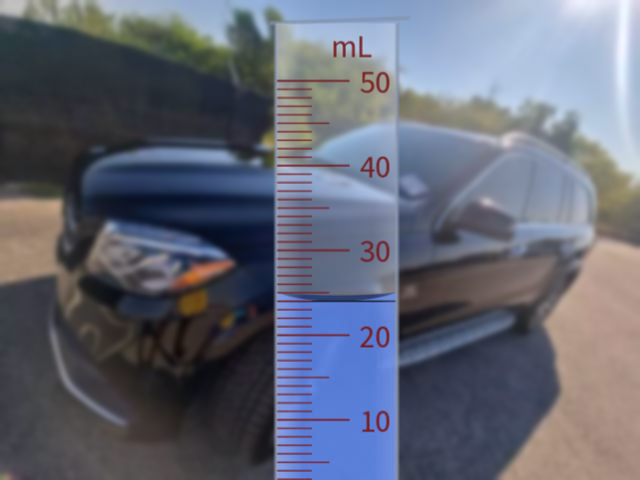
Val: 24 mL
